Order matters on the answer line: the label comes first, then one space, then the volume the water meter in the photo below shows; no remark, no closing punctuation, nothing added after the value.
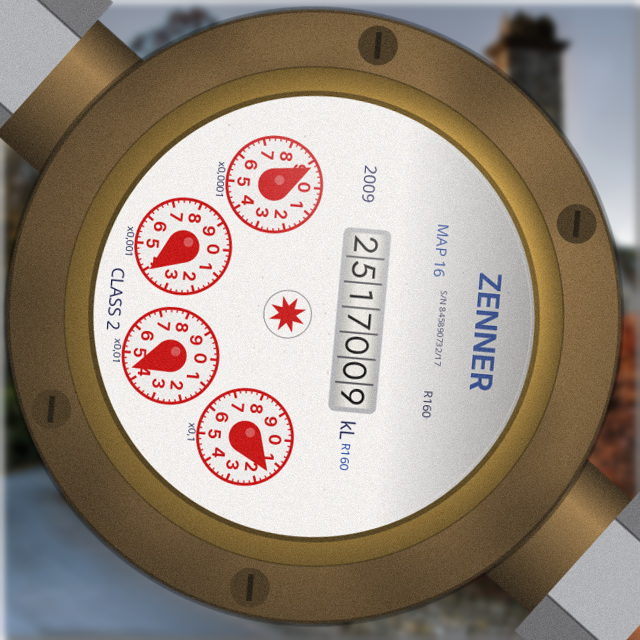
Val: 2517009.1439 kL
